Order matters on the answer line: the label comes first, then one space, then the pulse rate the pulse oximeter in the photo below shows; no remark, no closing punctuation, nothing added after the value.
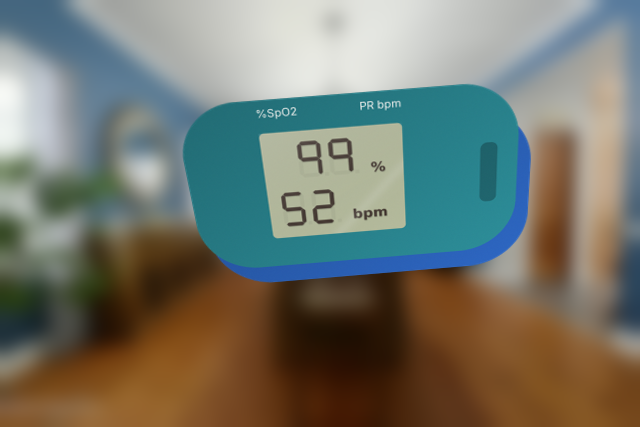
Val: 52 bpm
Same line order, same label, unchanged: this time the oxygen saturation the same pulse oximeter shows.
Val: 99 %
